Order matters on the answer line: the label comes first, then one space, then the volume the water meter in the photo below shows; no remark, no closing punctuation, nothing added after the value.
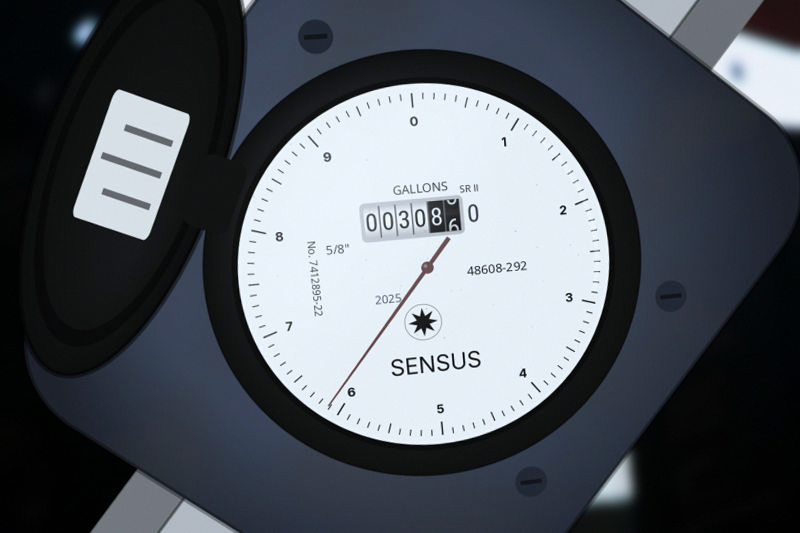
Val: 30856.1 gal
